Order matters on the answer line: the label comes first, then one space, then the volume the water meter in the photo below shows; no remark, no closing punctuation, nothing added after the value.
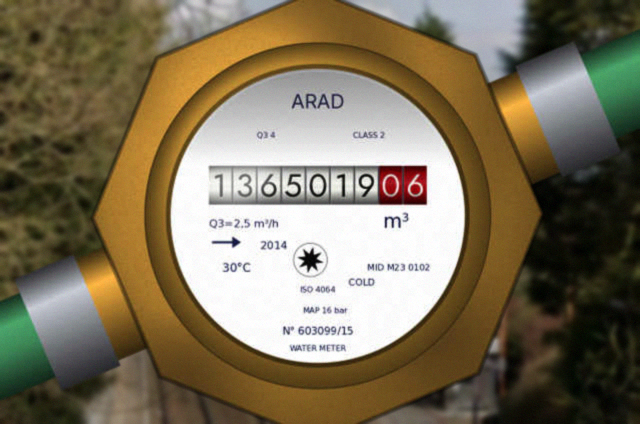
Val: 1365019.06 m³
